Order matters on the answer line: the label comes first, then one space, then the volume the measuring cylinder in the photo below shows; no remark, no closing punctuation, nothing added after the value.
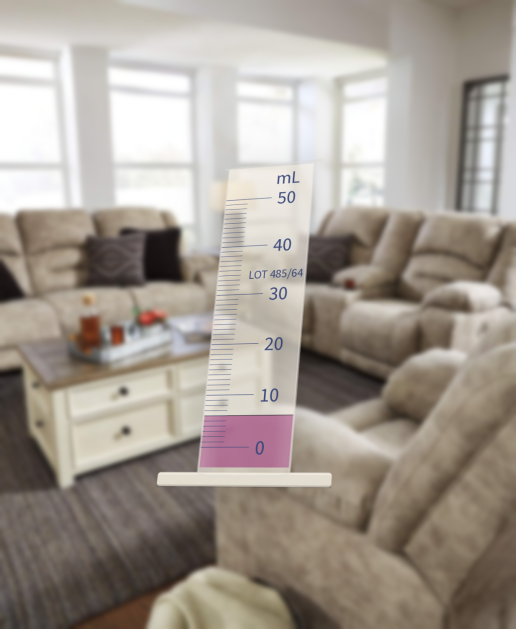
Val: 6 mL
